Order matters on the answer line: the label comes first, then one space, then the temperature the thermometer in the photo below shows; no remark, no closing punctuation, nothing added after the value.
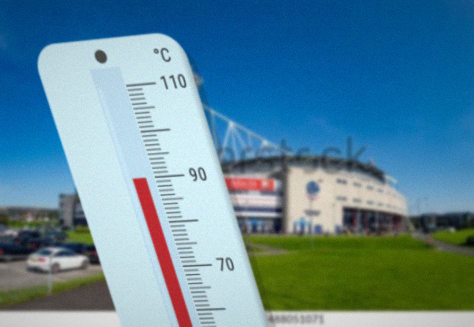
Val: 90 °C
